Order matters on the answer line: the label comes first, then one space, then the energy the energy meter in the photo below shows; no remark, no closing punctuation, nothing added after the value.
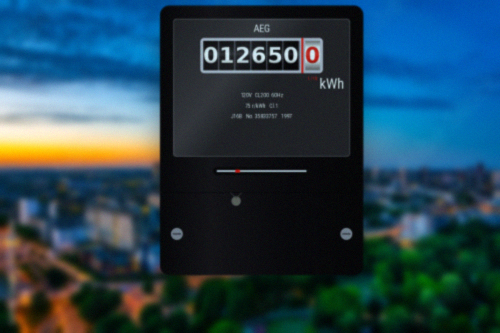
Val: 12650.0 kWh
